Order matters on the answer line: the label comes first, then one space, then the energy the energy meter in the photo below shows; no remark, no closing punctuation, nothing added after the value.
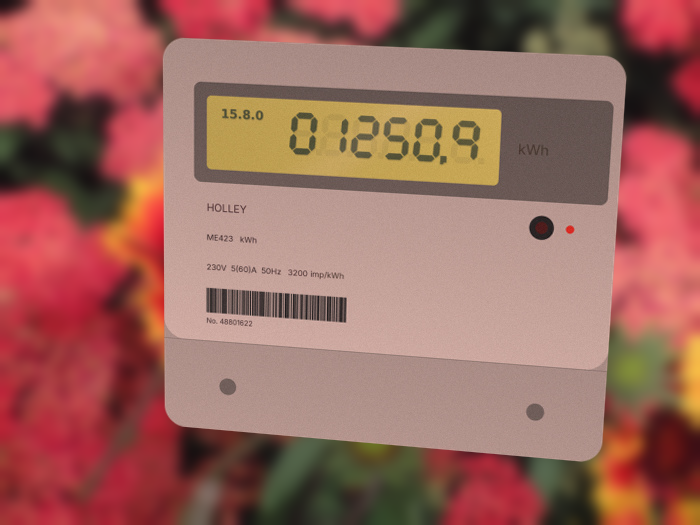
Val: 1250.9 kWh
